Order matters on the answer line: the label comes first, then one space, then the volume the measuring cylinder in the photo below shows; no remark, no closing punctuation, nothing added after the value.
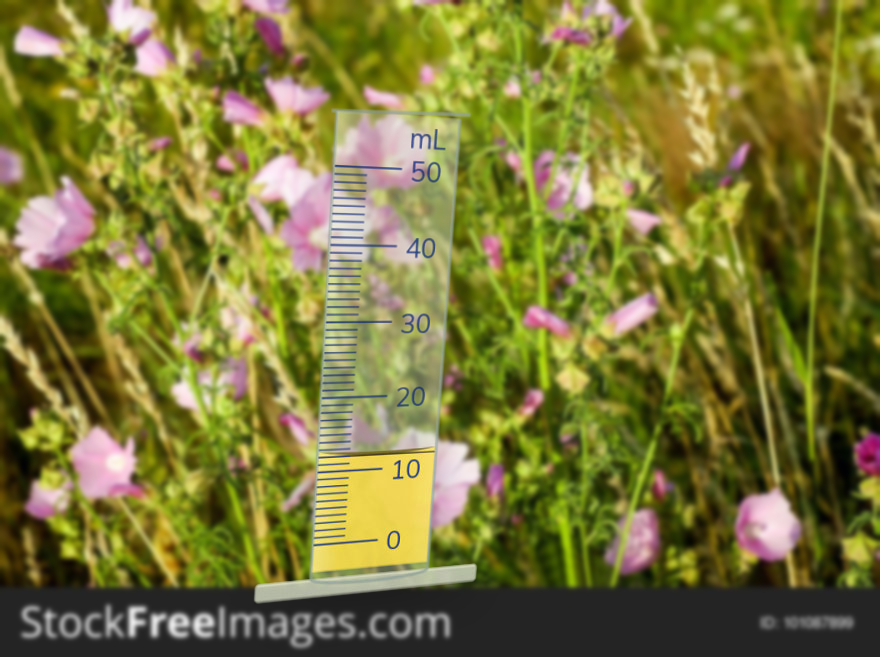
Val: 12 mL
